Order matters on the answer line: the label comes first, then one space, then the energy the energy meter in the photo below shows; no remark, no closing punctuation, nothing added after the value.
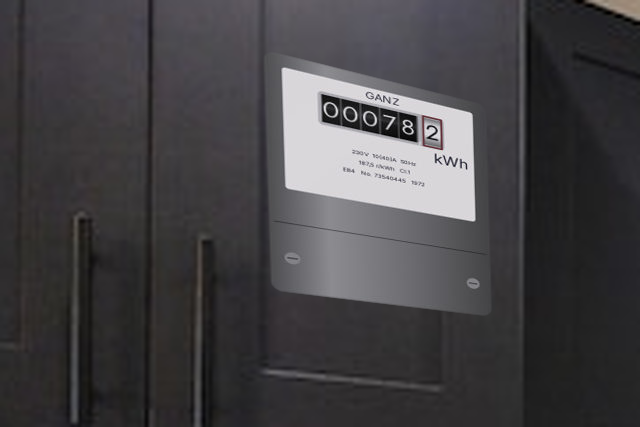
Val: 78.2 kWh
